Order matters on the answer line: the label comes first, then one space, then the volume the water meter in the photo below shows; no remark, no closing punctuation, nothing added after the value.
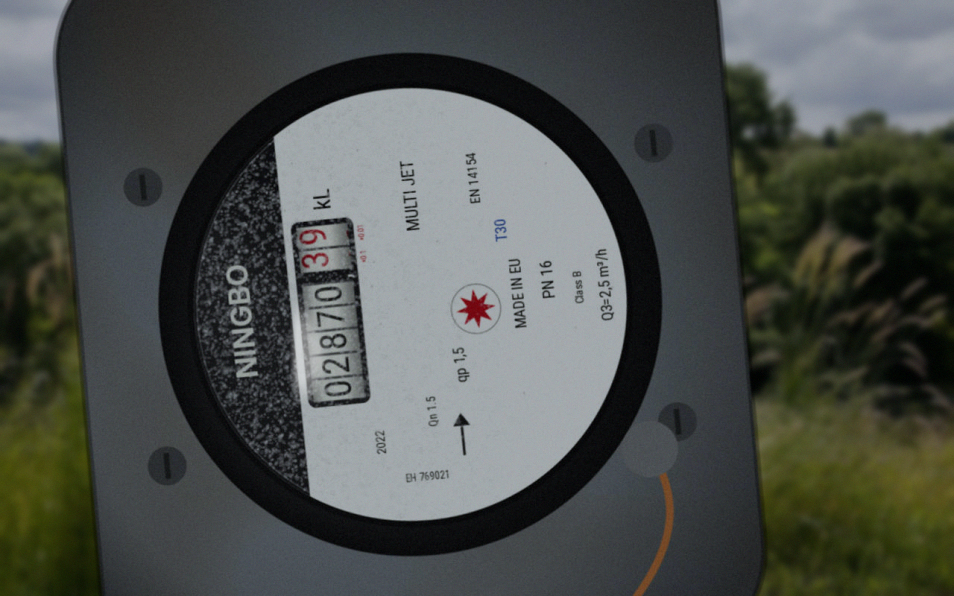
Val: 2870.39 kL
